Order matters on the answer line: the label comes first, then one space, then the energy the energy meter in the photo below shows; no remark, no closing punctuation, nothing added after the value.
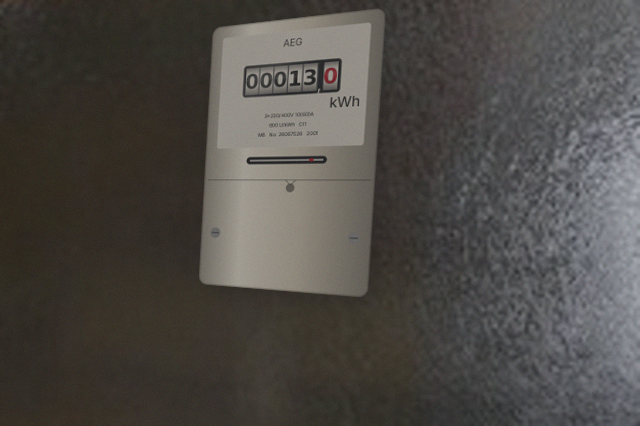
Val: 13.0 kWh
